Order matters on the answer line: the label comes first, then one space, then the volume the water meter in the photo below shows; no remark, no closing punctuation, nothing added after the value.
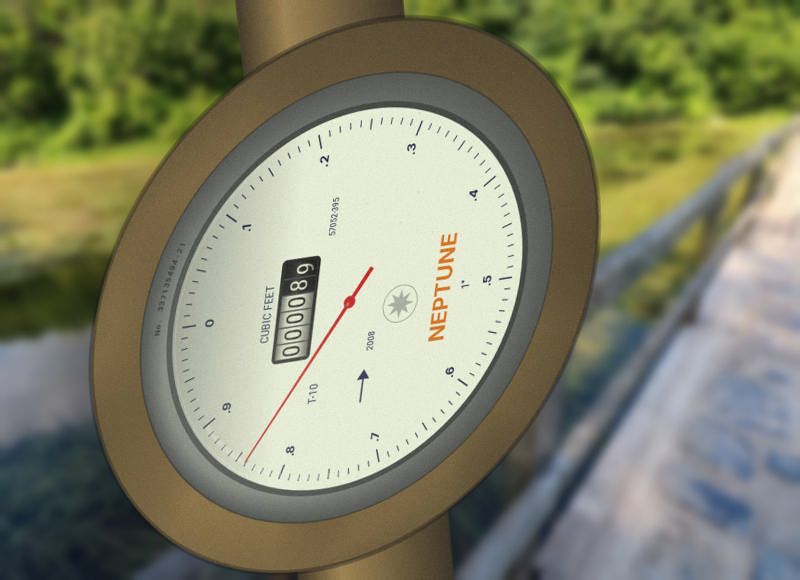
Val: 88.84 ft³
